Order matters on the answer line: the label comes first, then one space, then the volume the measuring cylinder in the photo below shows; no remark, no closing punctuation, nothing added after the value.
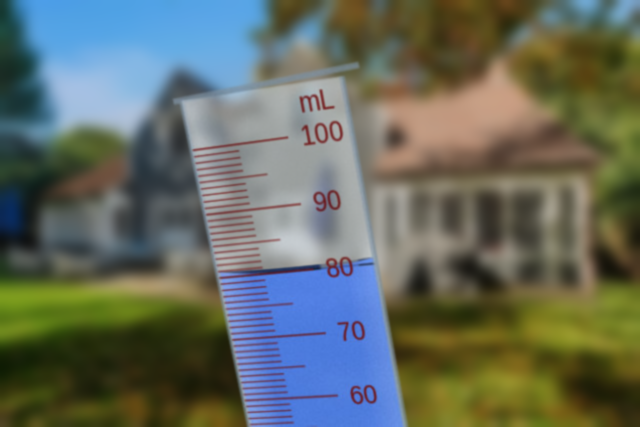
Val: 80 mL
